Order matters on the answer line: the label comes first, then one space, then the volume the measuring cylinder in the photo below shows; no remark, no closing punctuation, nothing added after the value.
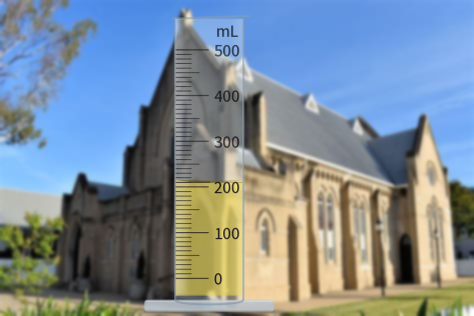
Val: 210 mL
